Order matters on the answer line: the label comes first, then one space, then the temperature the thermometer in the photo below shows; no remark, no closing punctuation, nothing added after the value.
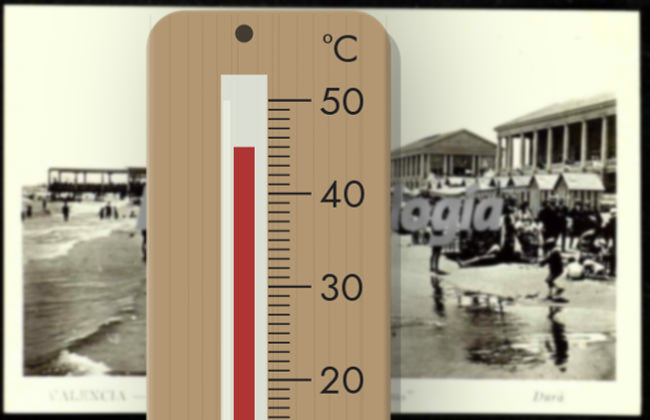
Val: 45 °C
